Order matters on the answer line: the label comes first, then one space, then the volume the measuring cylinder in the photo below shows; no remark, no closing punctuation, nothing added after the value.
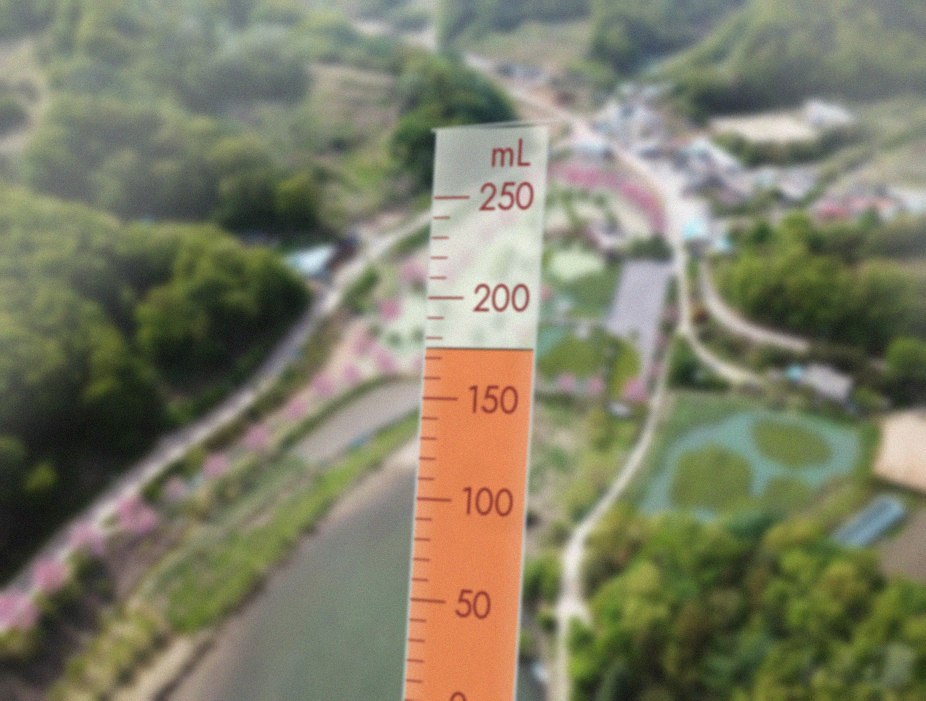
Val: 175 mL
